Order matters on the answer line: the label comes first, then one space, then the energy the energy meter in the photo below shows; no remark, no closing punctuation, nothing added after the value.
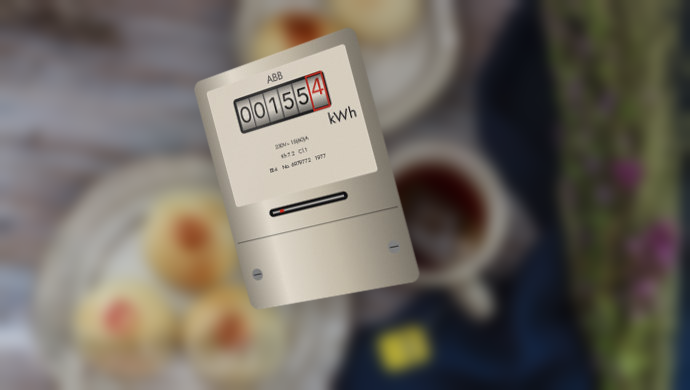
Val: 155.4 kWh
